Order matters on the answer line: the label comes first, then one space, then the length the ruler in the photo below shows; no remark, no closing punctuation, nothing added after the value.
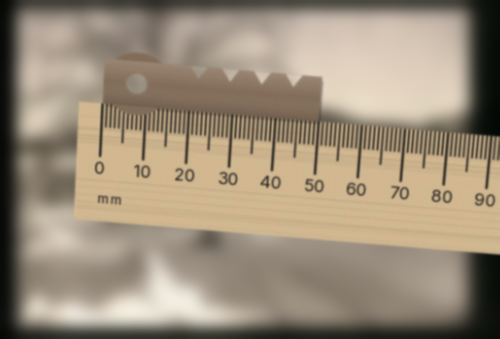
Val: 50 mm
